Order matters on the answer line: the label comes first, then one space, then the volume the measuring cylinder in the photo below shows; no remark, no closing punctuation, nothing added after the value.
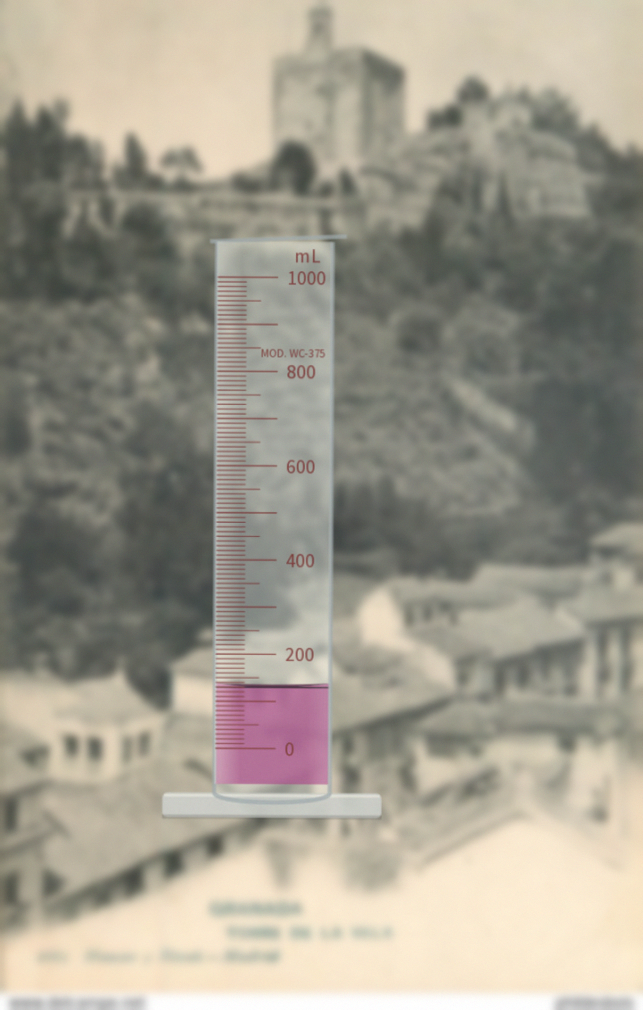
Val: 130 mL
